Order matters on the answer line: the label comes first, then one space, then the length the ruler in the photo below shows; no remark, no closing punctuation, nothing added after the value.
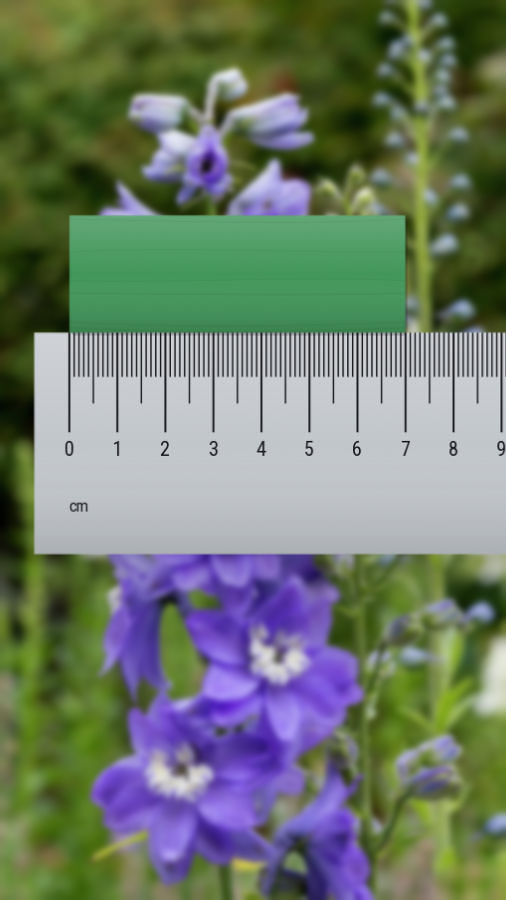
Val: 7 cm
